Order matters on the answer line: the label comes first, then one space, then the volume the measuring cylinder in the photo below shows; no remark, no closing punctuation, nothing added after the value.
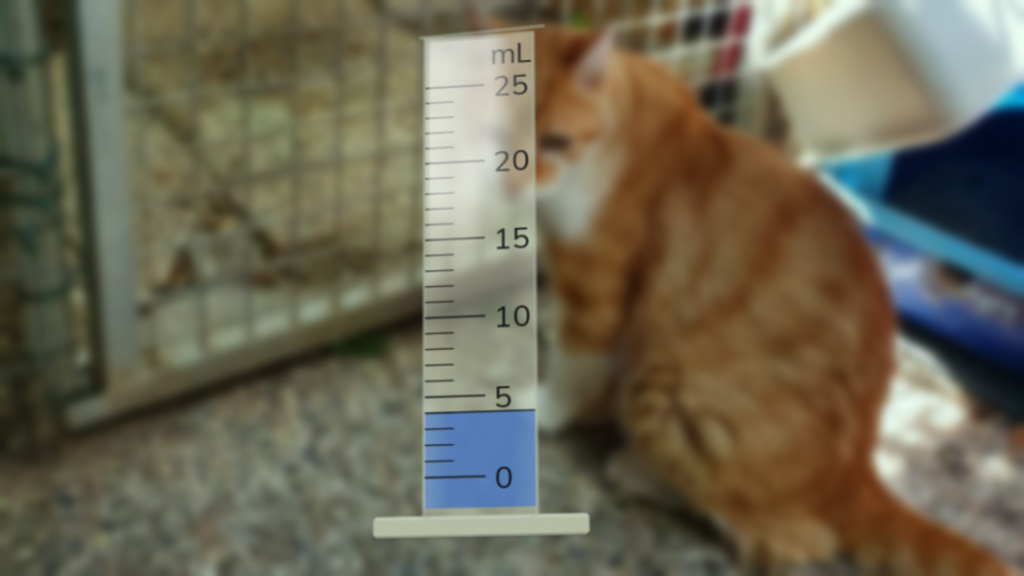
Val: 4 mL
